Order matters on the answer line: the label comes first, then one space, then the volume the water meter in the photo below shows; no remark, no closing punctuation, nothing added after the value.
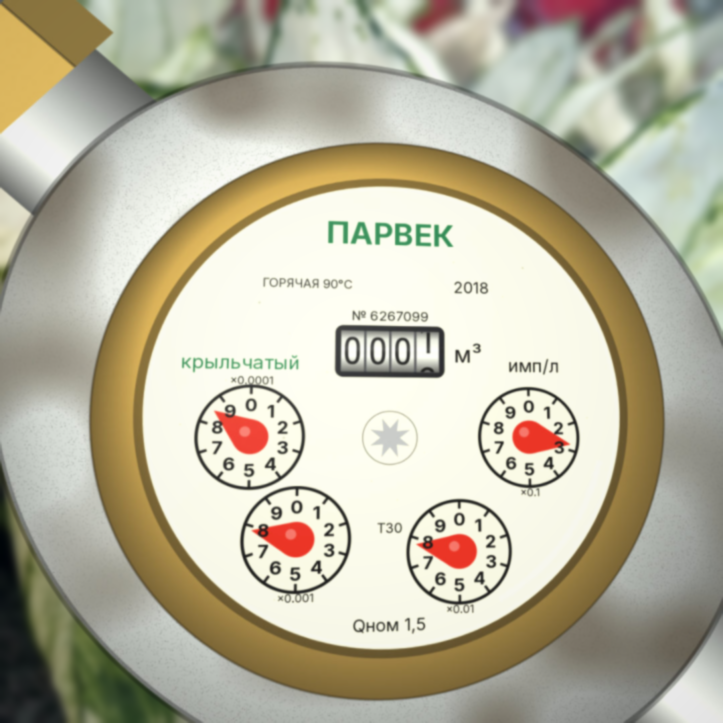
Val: 1.2778 m³
